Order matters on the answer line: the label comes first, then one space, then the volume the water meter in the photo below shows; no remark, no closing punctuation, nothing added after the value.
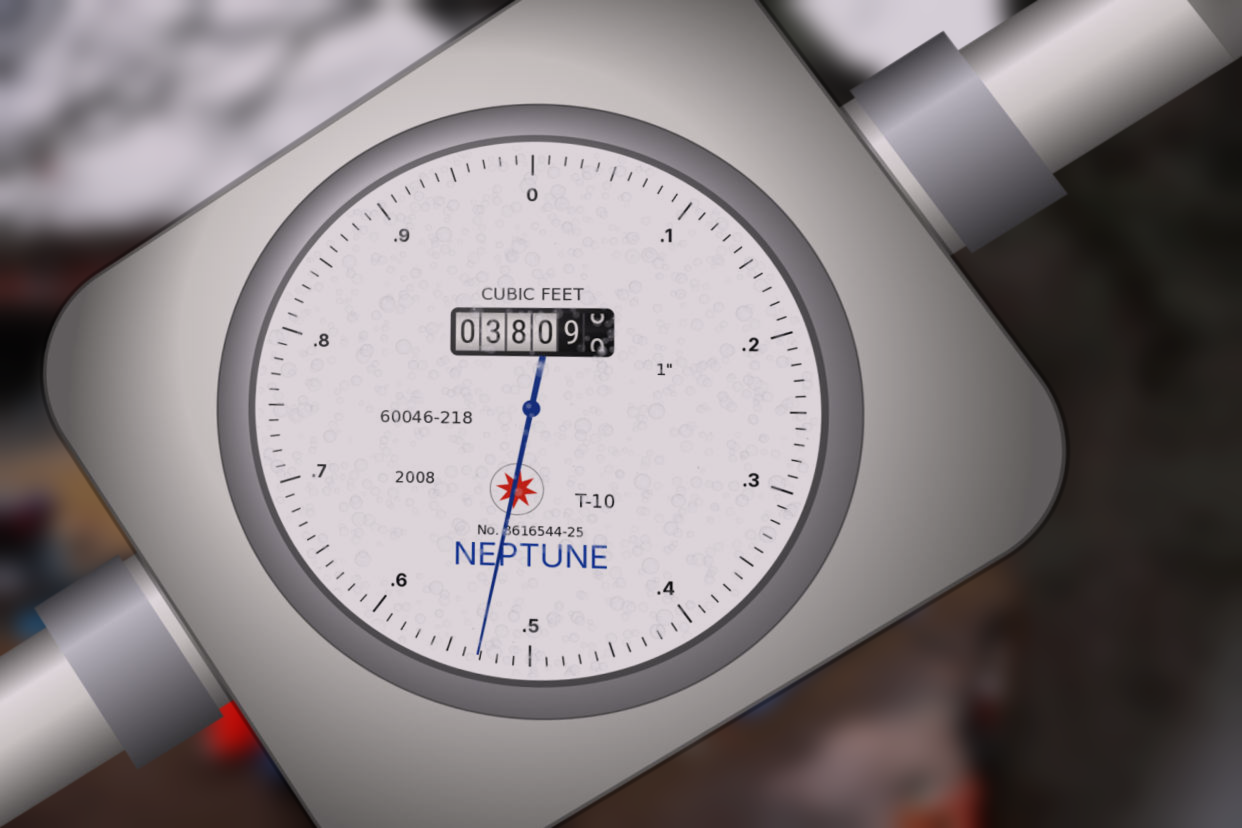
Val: 38098.53 ft³
